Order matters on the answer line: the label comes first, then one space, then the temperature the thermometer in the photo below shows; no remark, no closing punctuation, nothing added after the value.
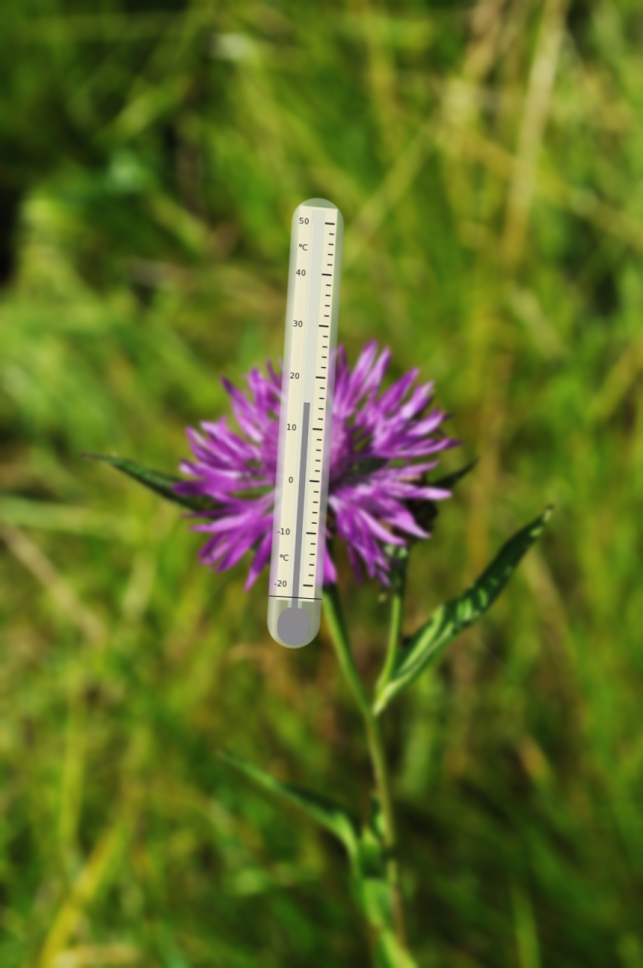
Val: 15 °C
